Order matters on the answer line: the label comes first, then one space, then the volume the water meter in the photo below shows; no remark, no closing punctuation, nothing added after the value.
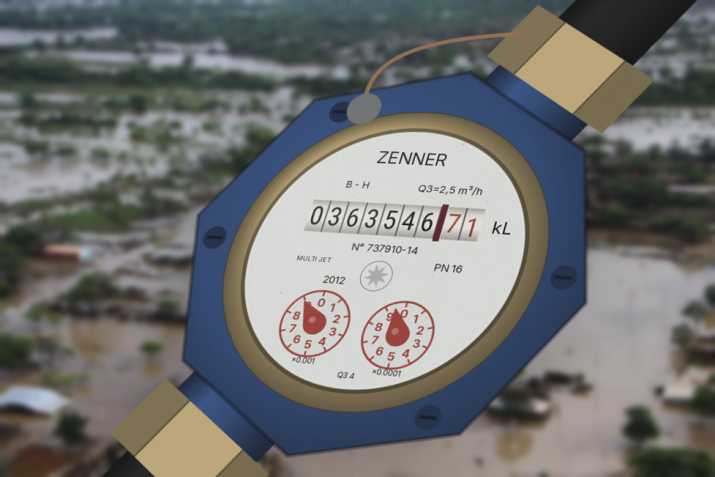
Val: 363546.7089 kL
